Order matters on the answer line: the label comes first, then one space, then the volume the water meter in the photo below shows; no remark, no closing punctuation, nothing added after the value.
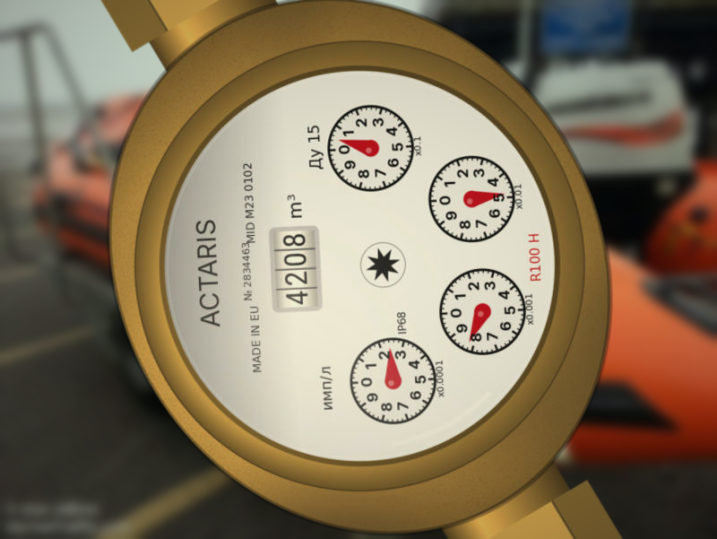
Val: 4208.0482 m³
